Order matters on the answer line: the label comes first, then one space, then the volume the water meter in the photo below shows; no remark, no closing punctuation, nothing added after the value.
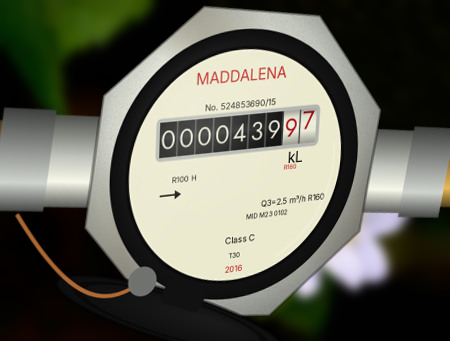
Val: 439.97 kL
